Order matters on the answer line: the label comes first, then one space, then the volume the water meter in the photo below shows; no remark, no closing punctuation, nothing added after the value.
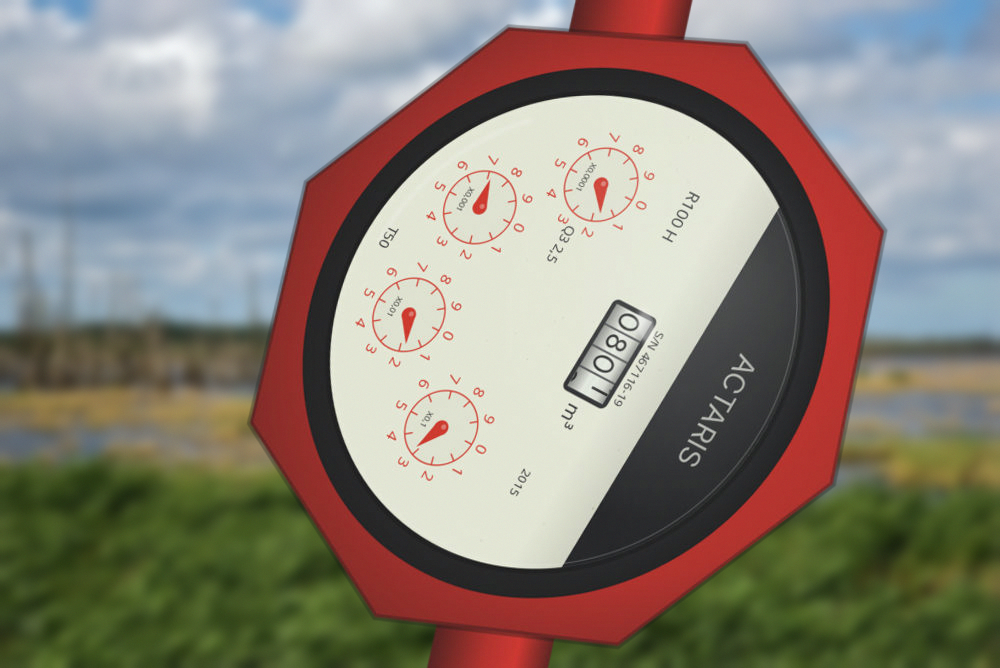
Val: 801.3171 m³
